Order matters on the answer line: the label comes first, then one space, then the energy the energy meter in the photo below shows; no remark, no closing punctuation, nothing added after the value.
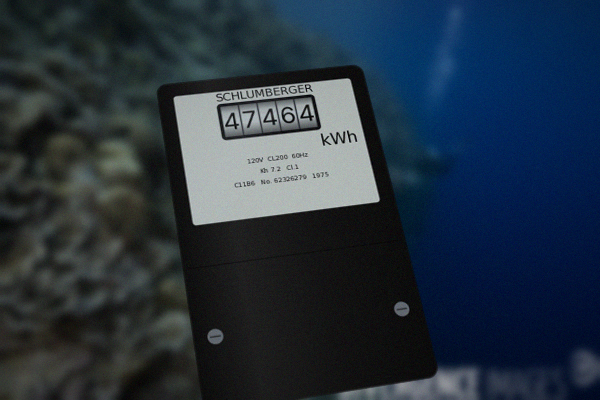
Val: 47464 kWh
